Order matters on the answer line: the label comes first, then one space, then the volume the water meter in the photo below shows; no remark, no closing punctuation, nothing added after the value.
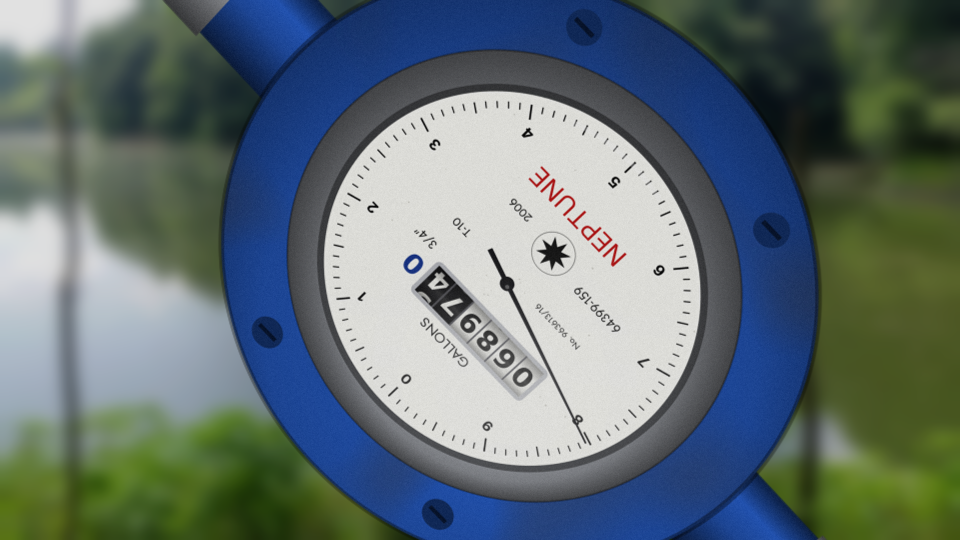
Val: 689738.0 gal
